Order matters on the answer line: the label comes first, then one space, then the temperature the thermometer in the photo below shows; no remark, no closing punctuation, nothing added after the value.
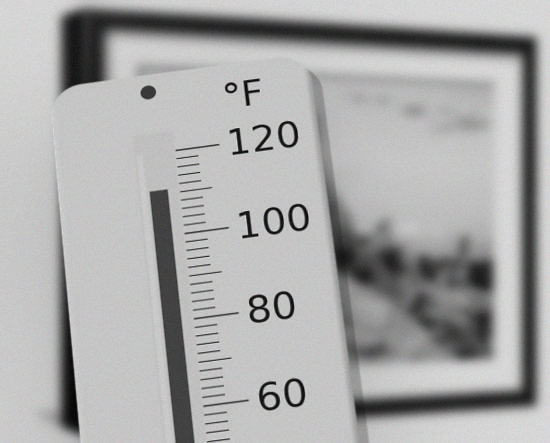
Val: 111 °F
